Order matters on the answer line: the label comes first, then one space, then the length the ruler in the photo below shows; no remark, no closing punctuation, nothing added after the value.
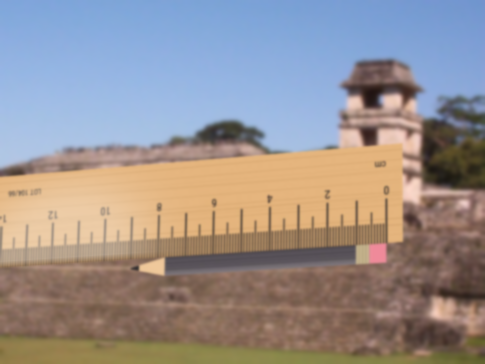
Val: 9 cm
